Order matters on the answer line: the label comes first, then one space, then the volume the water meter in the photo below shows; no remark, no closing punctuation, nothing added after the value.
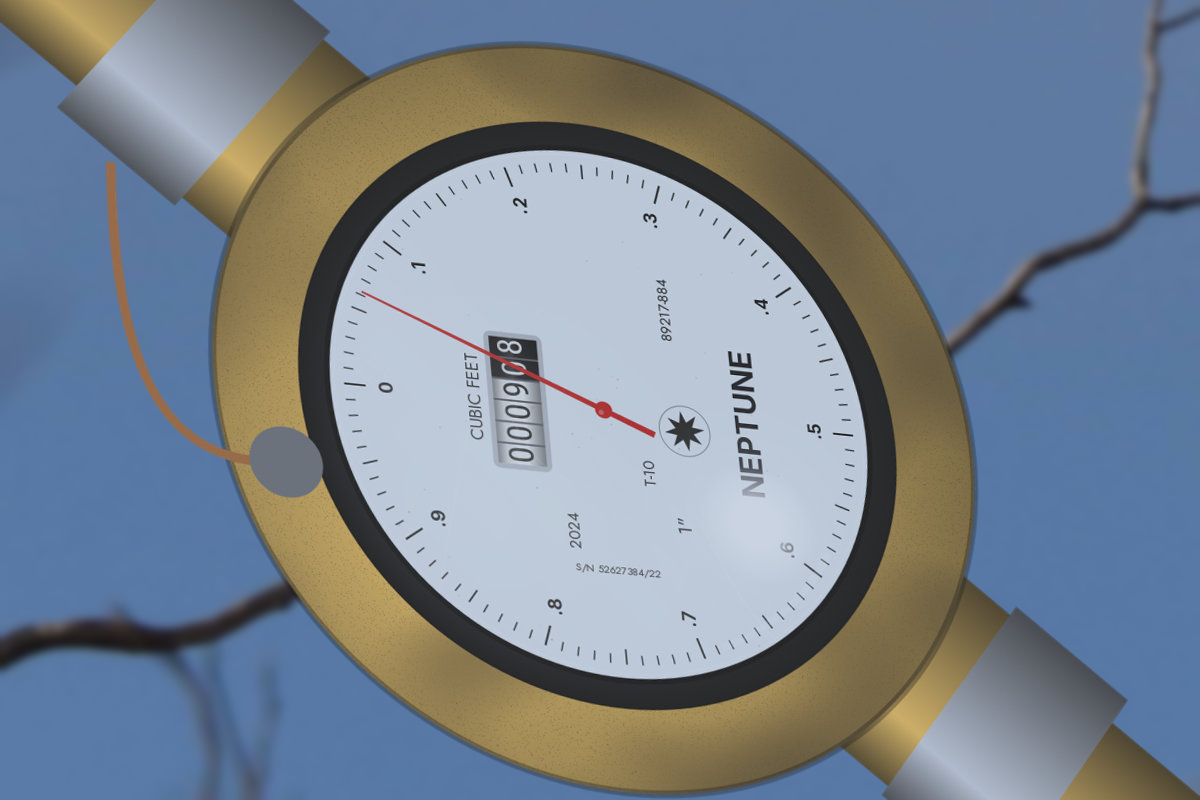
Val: 908.06 ft³
